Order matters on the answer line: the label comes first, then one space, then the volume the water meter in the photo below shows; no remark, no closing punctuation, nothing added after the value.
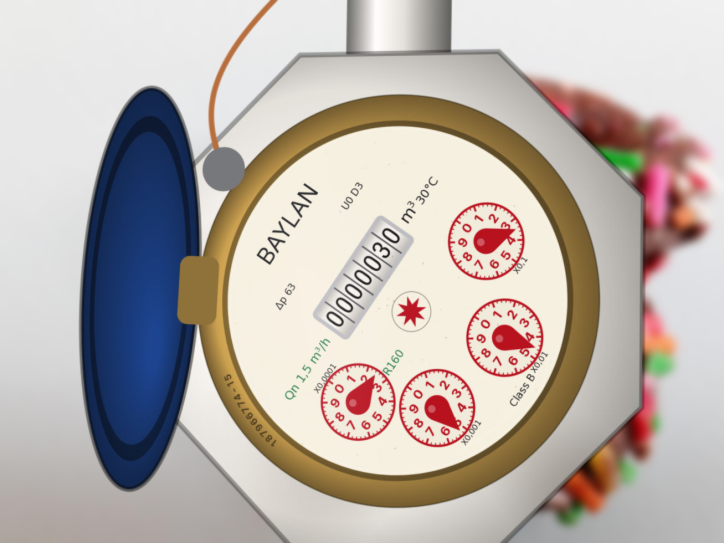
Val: 30.3452 m³
